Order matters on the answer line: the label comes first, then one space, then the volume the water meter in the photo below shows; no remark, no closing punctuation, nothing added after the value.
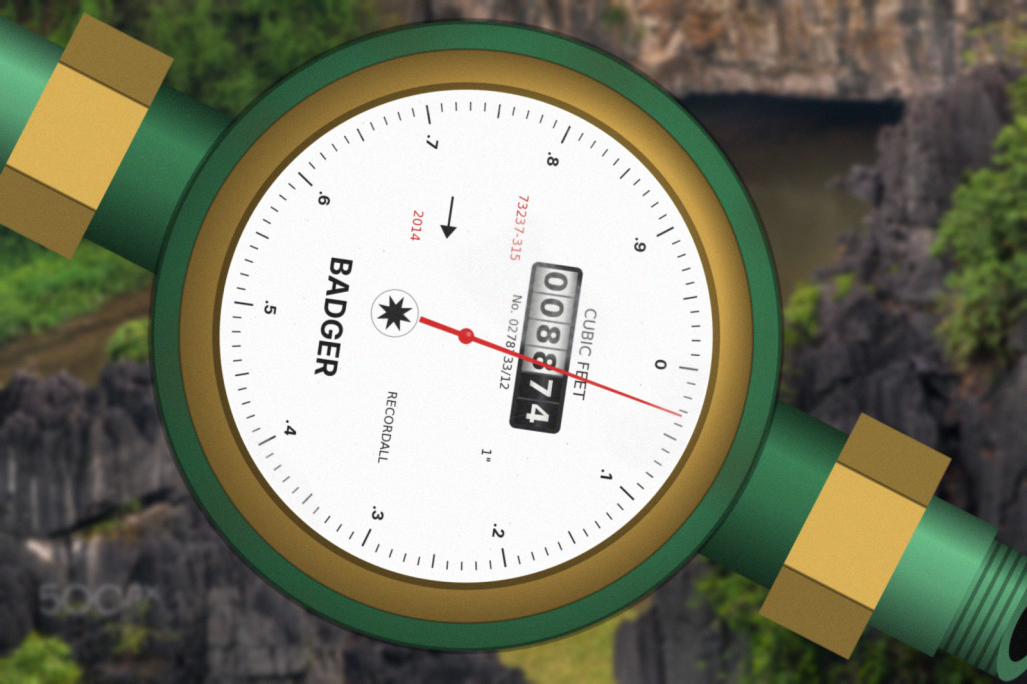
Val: 8874.03 ft³
